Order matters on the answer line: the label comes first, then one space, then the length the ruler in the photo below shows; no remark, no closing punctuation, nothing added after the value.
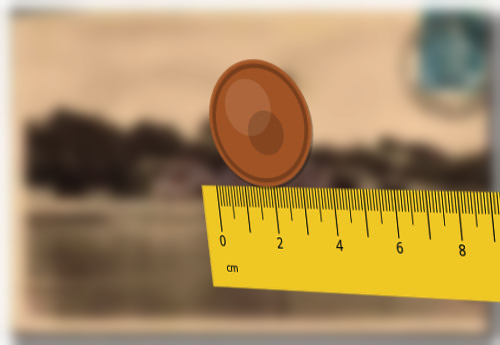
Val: 3.5 cm
